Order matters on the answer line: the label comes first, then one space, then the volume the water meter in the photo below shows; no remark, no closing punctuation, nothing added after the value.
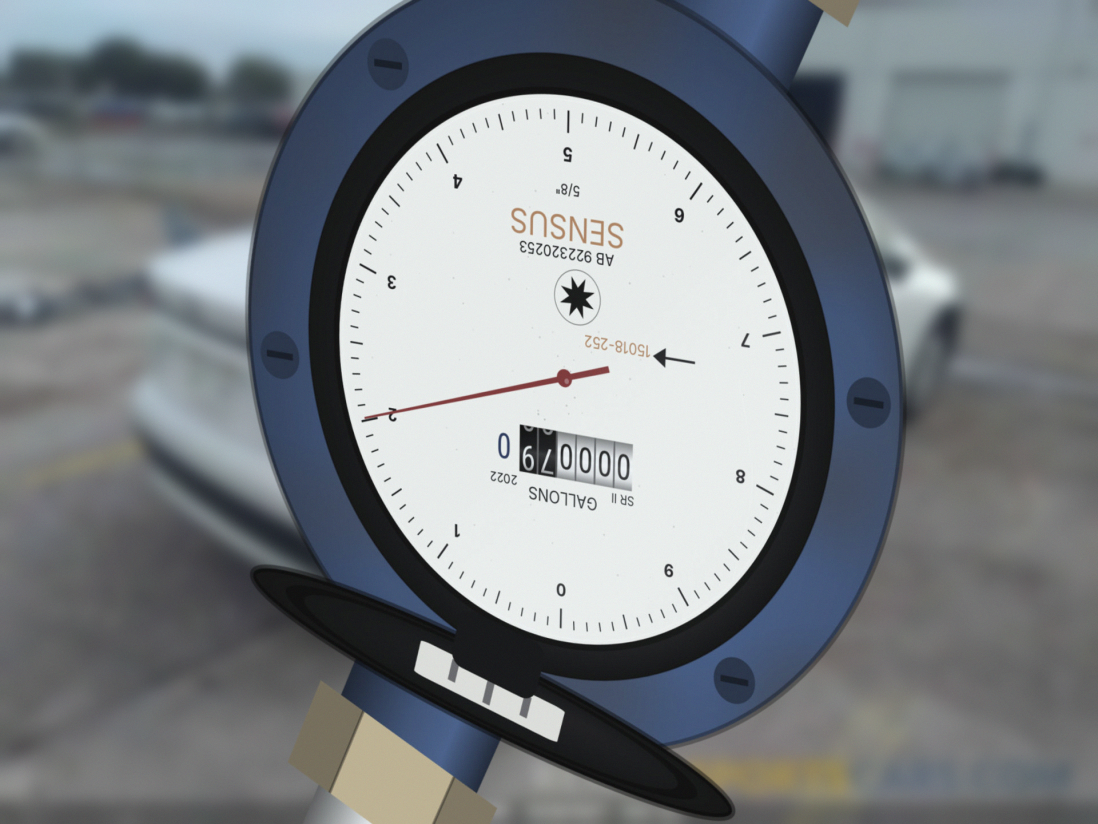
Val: 792.0 gal
